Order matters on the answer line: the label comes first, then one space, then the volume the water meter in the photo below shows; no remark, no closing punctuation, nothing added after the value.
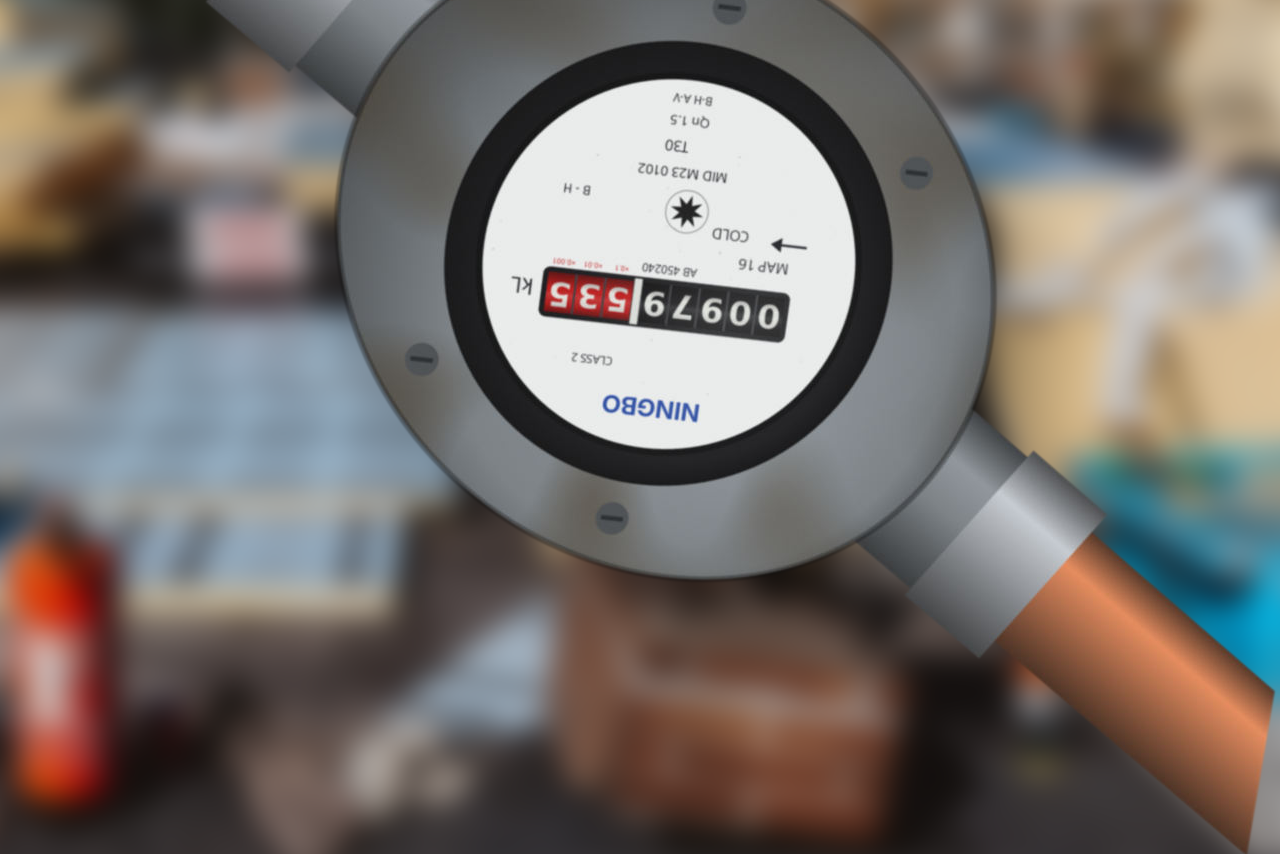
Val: 979.535 kL
